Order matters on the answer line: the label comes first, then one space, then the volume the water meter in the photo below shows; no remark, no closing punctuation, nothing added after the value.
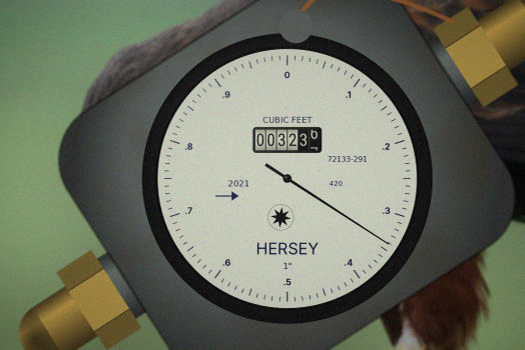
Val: 3236.34 ft³
